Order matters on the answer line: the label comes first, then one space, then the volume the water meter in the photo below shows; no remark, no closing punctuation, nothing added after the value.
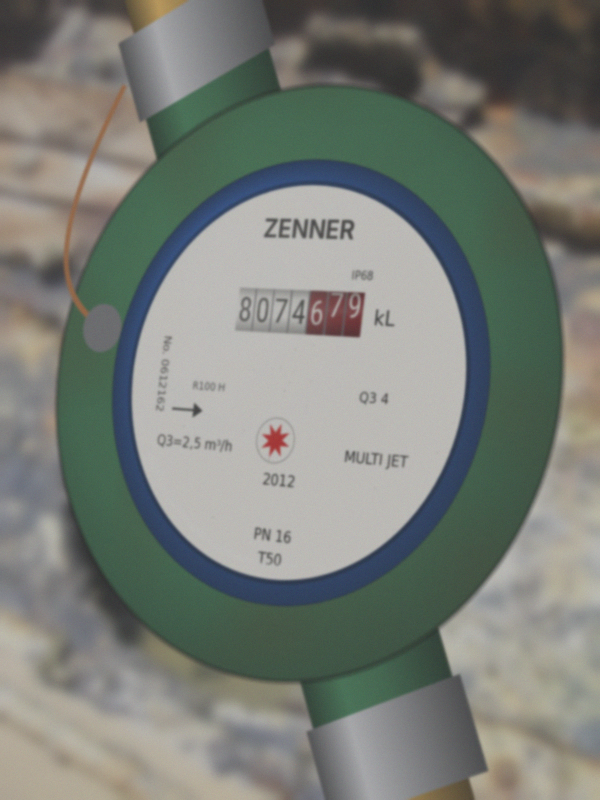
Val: 8074.679 kL
